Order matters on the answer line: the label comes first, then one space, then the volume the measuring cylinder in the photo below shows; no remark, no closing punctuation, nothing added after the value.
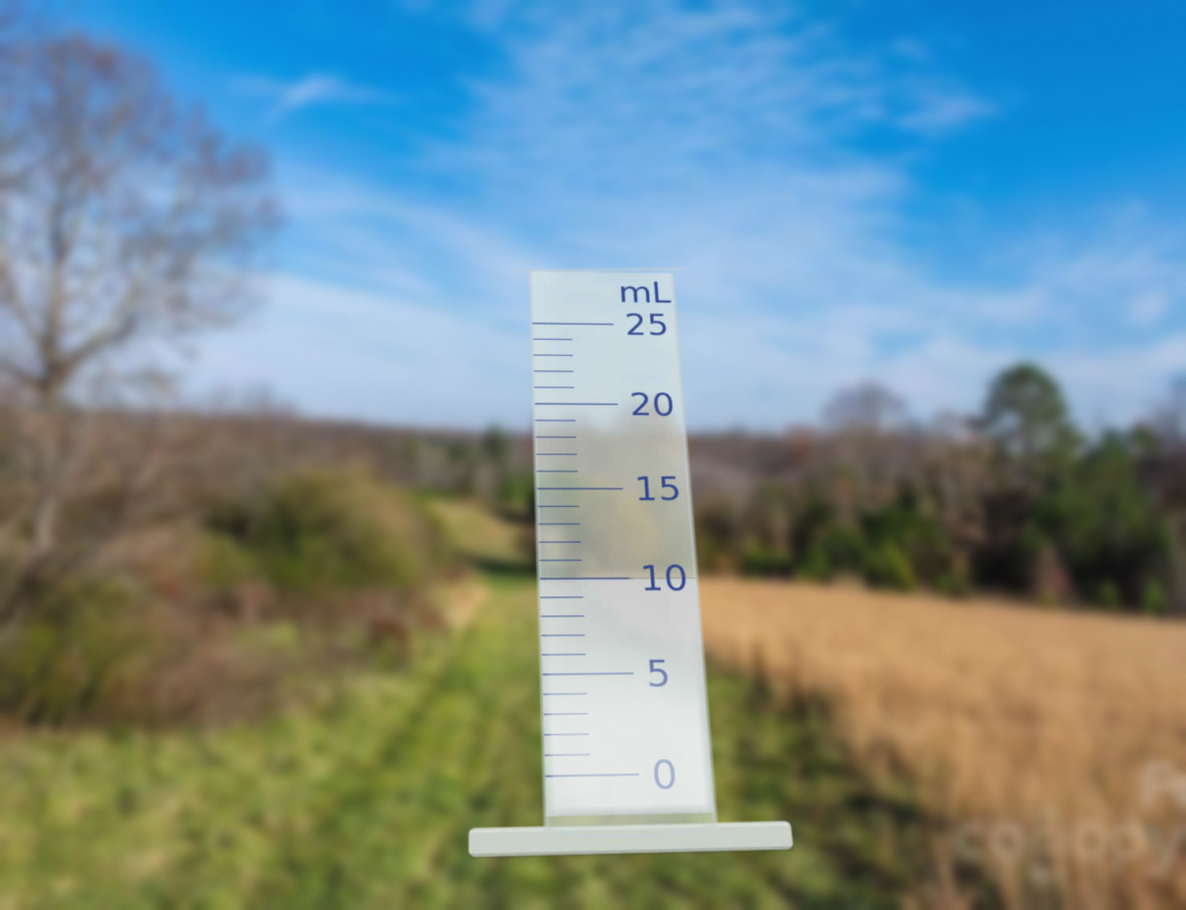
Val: 10 mL
